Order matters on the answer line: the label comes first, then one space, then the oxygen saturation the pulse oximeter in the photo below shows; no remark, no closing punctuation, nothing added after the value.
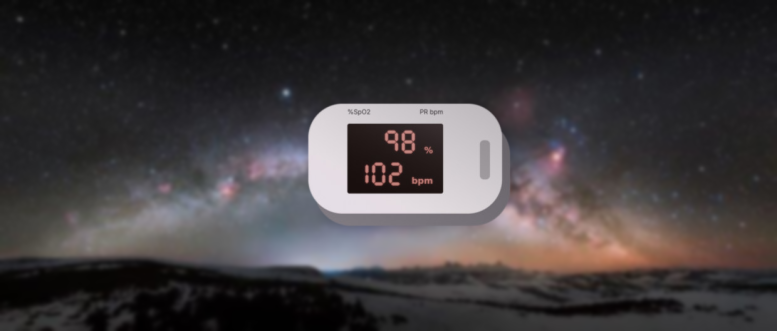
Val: 98 %
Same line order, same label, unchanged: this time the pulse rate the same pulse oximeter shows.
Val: 102 bpm
